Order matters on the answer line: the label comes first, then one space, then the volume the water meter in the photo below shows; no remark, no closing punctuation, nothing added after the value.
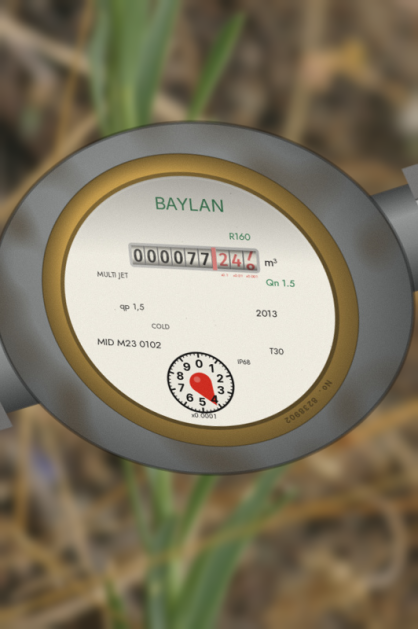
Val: 77.2474 m³
